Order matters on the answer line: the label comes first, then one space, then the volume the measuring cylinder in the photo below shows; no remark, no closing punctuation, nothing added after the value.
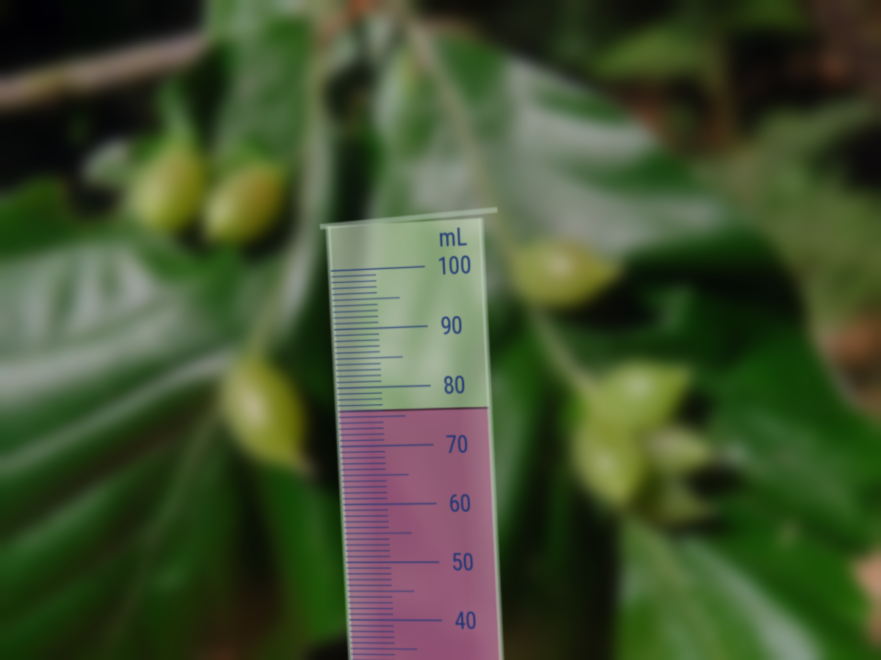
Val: 76 mL
